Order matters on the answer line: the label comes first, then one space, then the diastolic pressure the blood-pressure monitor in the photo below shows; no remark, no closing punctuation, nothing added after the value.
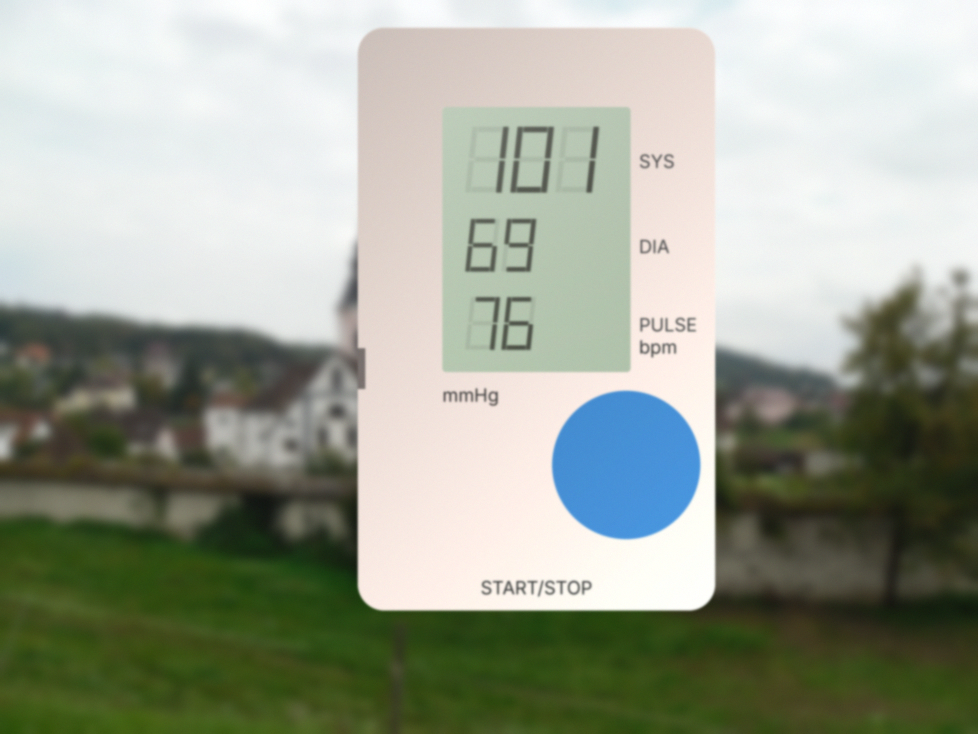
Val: 69 mmHg
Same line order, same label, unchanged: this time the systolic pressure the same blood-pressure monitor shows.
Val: 101 mmHg
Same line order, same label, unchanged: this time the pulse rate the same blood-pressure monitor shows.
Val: 76 bpm
